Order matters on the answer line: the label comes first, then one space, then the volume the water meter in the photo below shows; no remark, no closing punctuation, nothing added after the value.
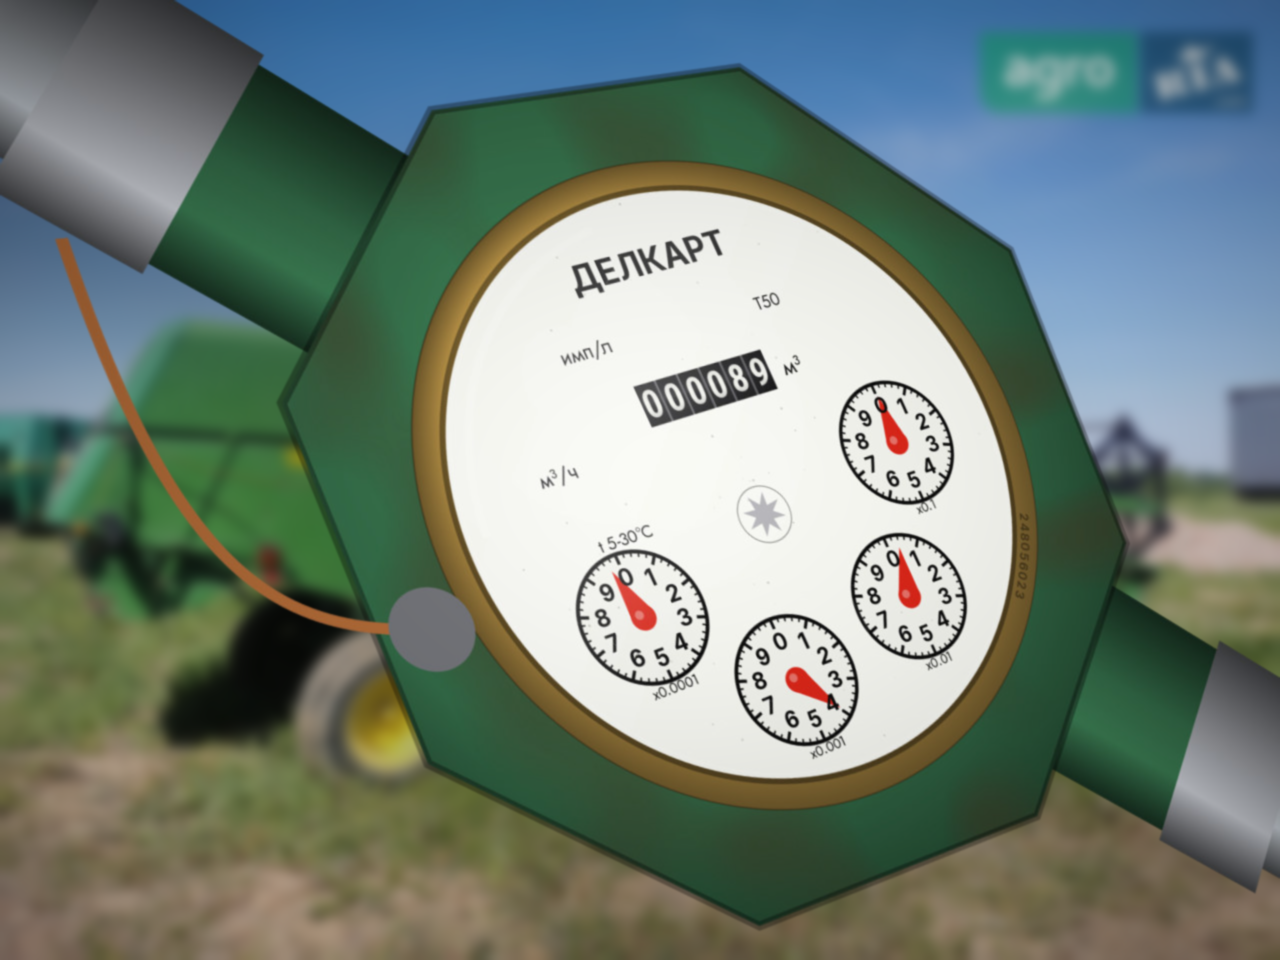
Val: 89.0039 m³
